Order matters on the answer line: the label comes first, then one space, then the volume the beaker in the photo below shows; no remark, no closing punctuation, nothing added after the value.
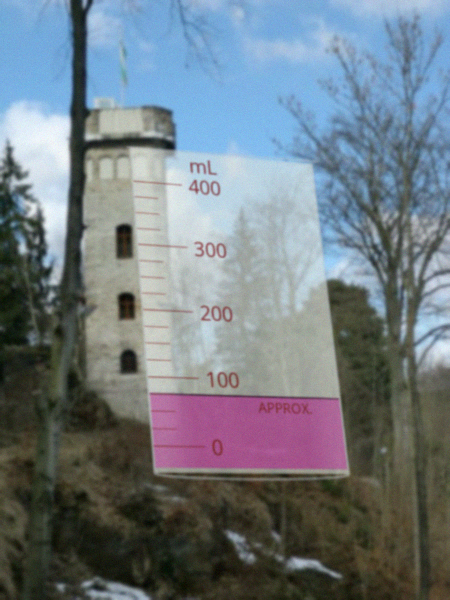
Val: 75 mL
